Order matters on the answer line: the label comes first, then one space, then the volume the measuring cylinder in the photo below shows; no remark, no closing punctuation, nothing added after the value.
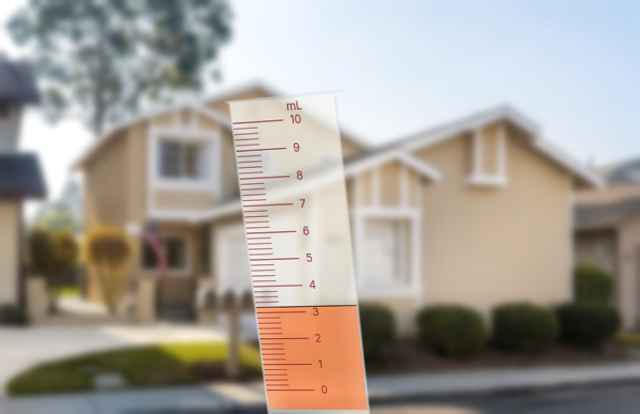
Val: 3.2 mL
